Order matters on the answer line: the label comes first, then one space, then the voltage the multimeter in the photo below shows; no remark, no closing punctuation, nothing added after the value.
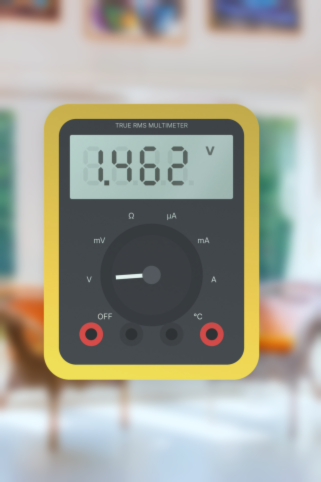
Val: 1.462 V
